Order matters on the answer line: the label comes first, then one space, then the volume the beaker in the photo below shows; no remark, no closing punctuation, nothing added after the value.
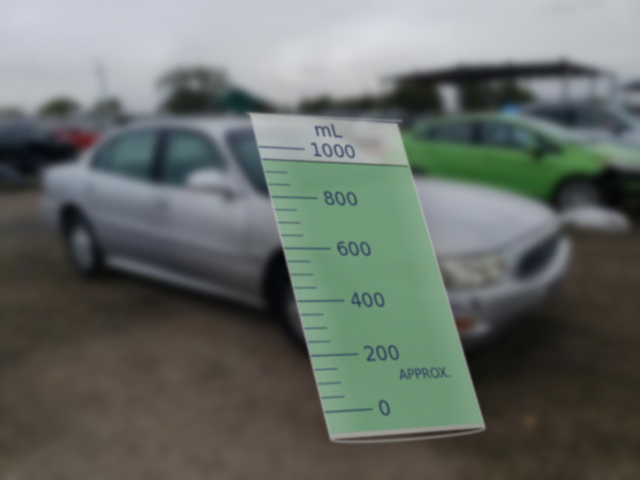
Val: 950 mL
